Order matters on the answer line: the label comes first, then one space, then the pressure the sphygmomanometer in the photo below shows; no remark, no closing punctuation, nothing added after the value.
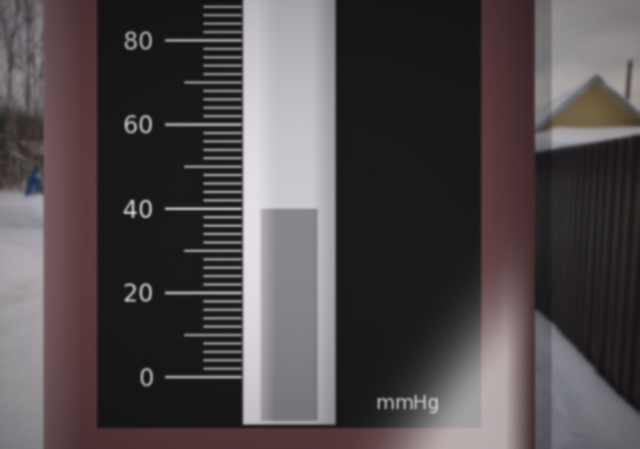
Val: 40 mmHg
